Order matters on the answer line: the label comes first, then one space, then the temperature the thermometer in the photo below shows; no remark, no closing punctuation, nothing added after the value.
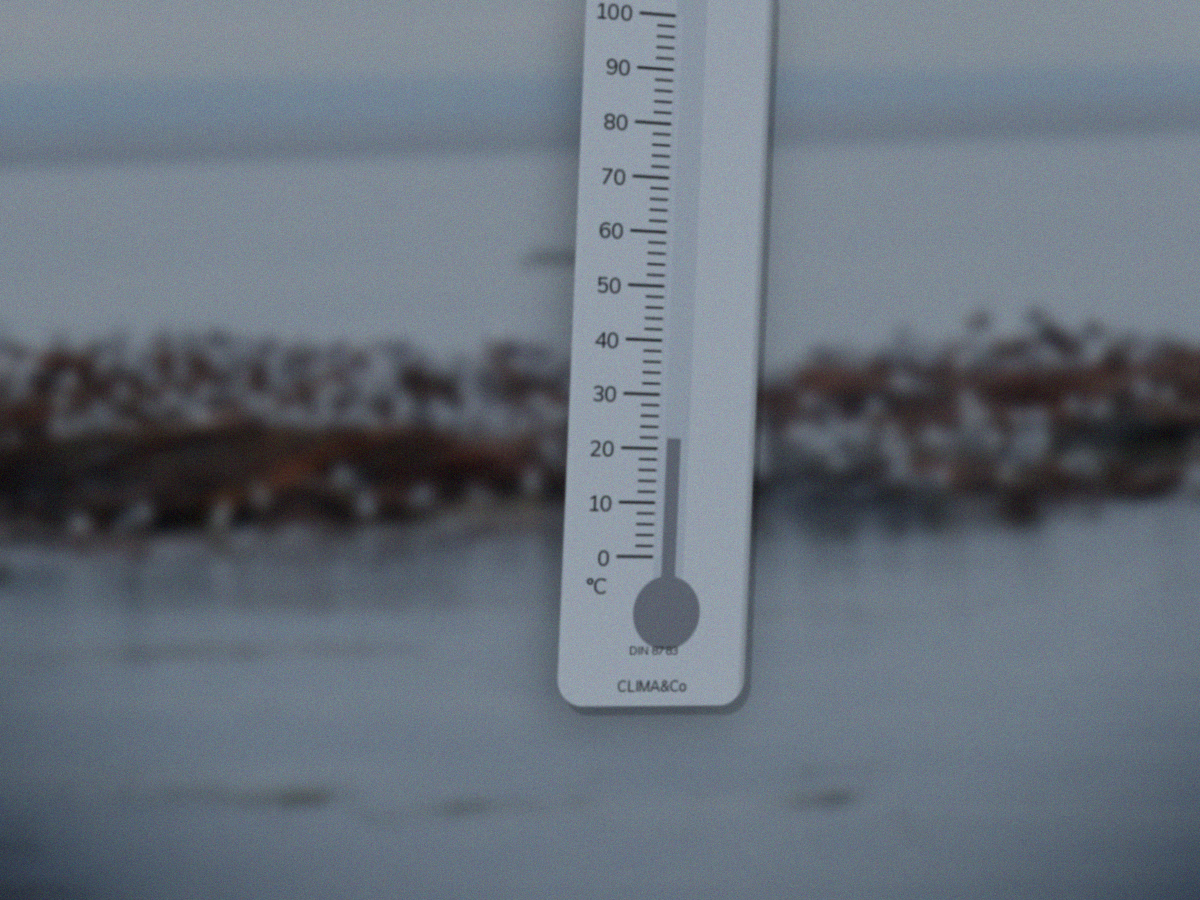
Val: 22 °C
